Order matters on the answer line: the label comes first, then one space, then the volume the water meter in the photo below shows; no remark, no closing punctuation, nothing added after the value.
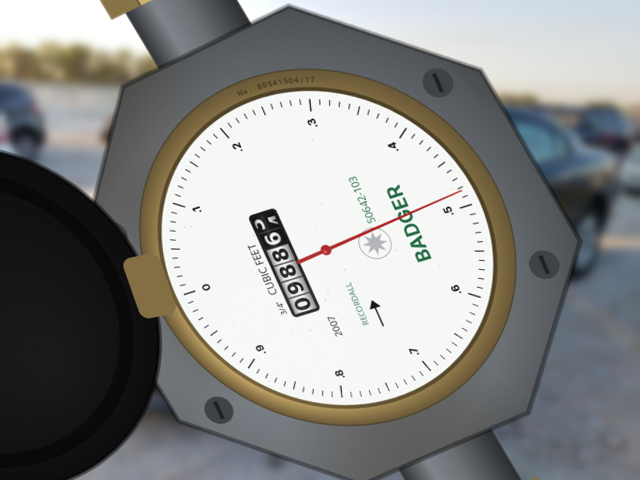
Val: 98863.48 ft³
